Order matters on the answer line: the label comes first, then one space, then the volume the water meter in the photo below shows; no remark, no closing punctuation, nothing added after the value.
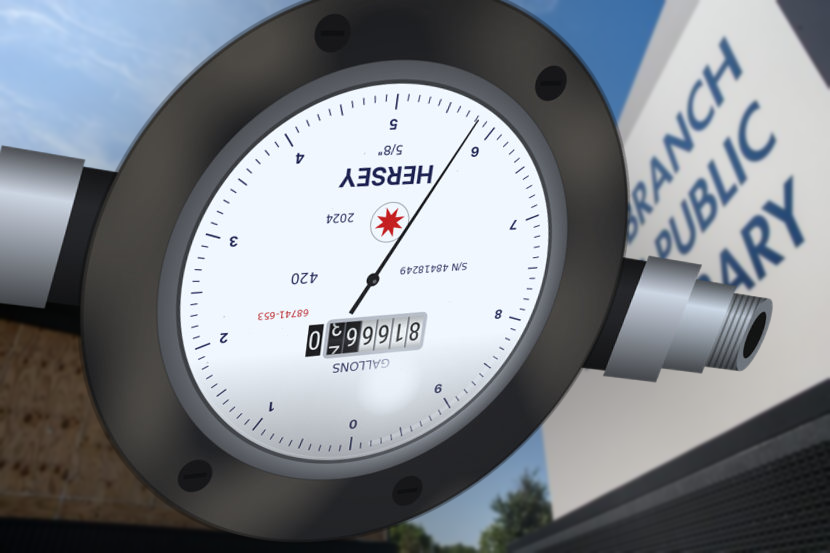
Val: 8166625.8 gal
